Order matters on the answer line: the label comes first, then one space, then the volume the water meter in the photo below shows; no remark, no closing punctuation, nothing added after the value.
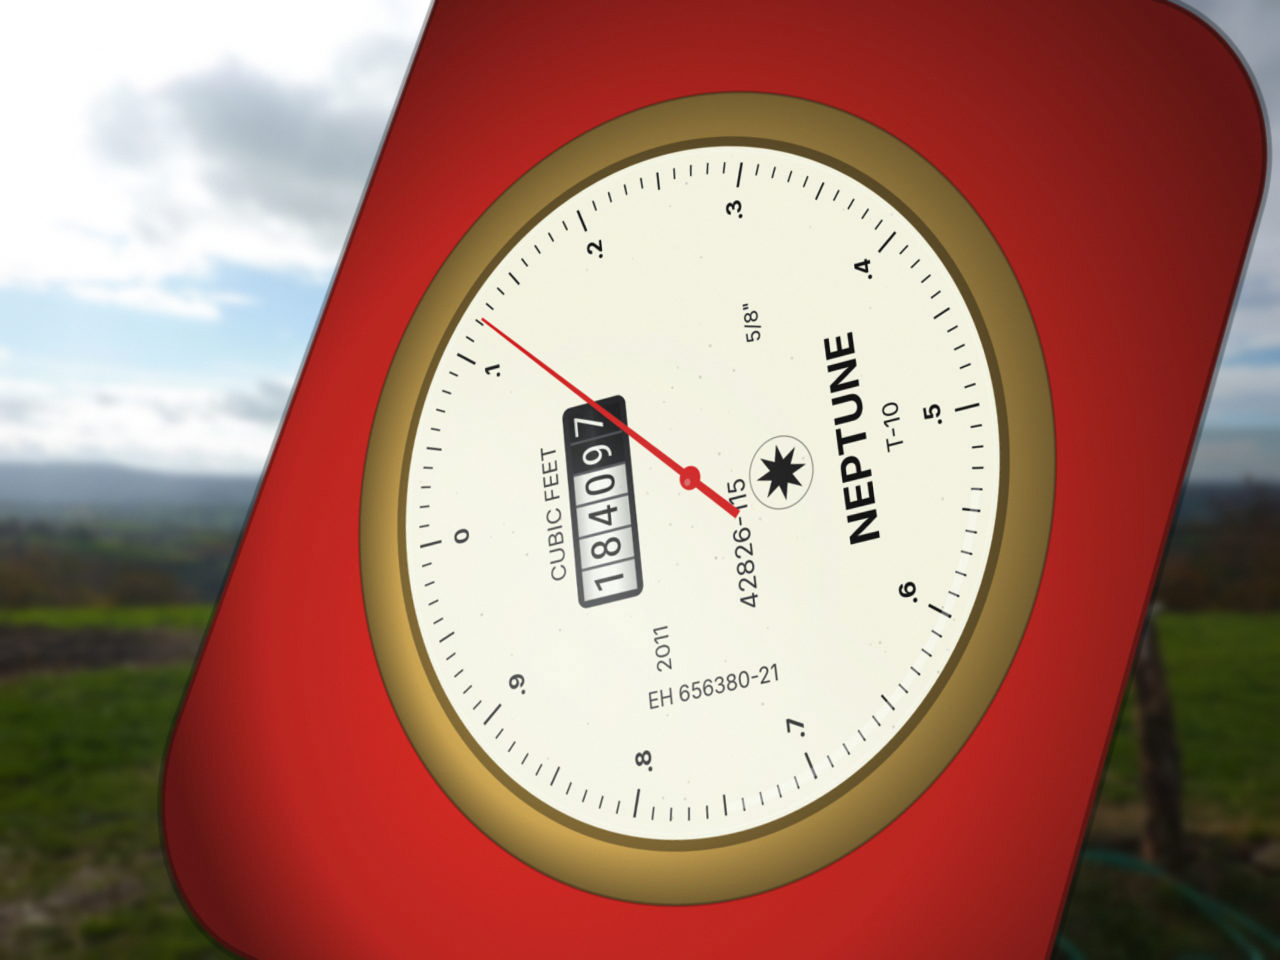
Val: 184097.12 ft³
